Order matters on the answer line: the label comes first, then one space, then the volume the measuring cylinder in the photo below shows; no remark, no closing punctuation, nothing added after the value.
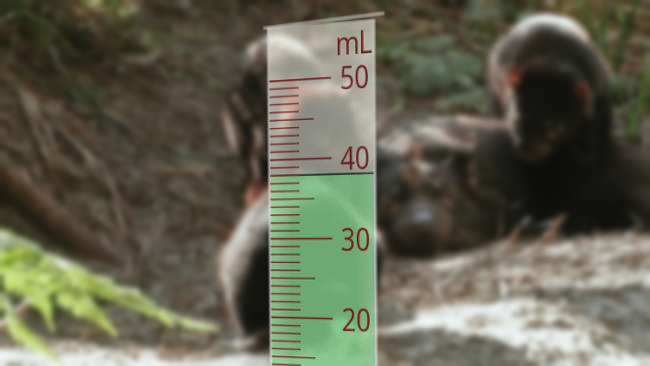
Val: 38 mL
